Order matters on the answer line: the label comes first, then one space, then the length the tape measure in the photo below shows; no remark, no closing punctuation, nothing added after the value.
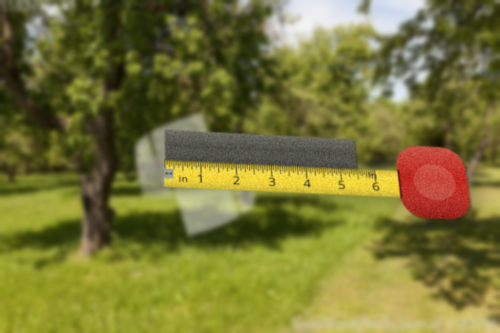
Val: 5.5 in
